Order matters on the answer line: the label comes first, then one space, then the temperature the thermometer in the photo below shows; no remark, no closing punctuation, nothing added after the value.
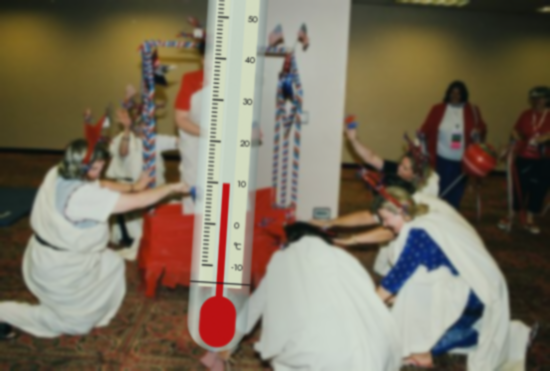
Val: 10 °C
